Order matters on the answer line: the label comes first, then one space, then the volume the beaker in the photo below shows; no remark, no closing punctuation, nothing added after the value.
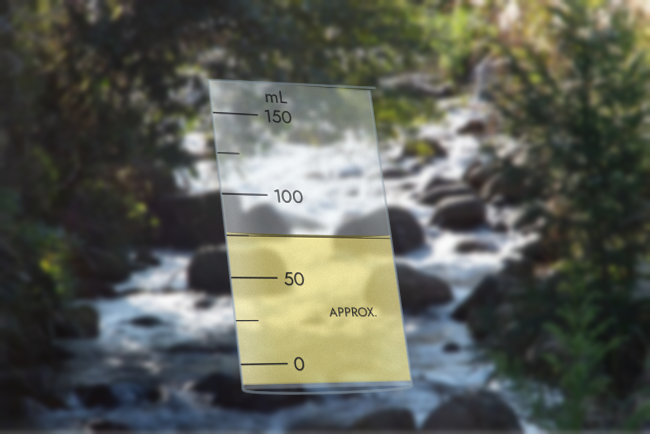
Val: 75 mL
